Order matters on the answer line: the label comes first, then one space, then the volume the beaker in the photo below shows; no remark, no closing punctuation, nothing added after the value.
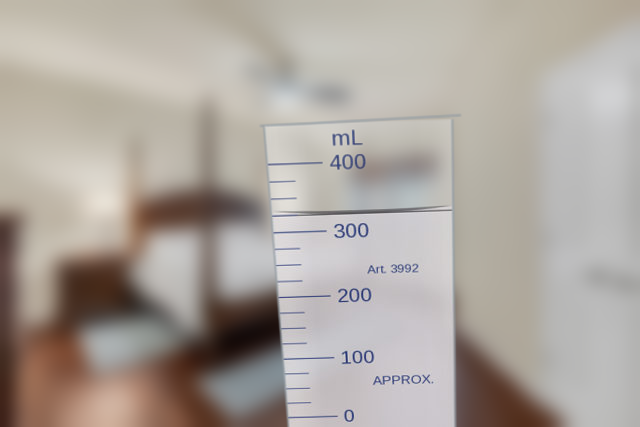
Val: 325 mL
